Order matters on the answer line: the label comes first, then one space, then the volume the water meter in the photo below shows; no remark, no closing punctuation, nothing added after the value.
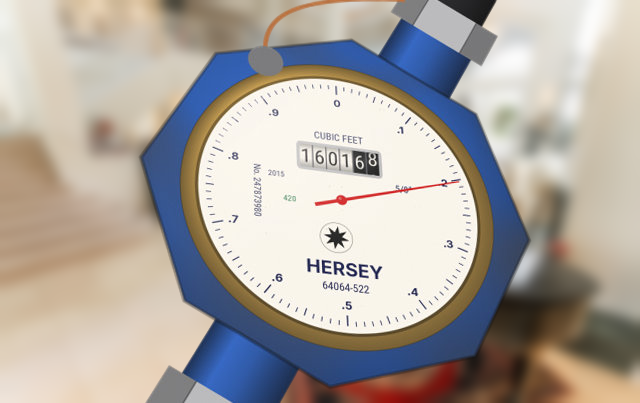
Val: 160168.20 ft³
